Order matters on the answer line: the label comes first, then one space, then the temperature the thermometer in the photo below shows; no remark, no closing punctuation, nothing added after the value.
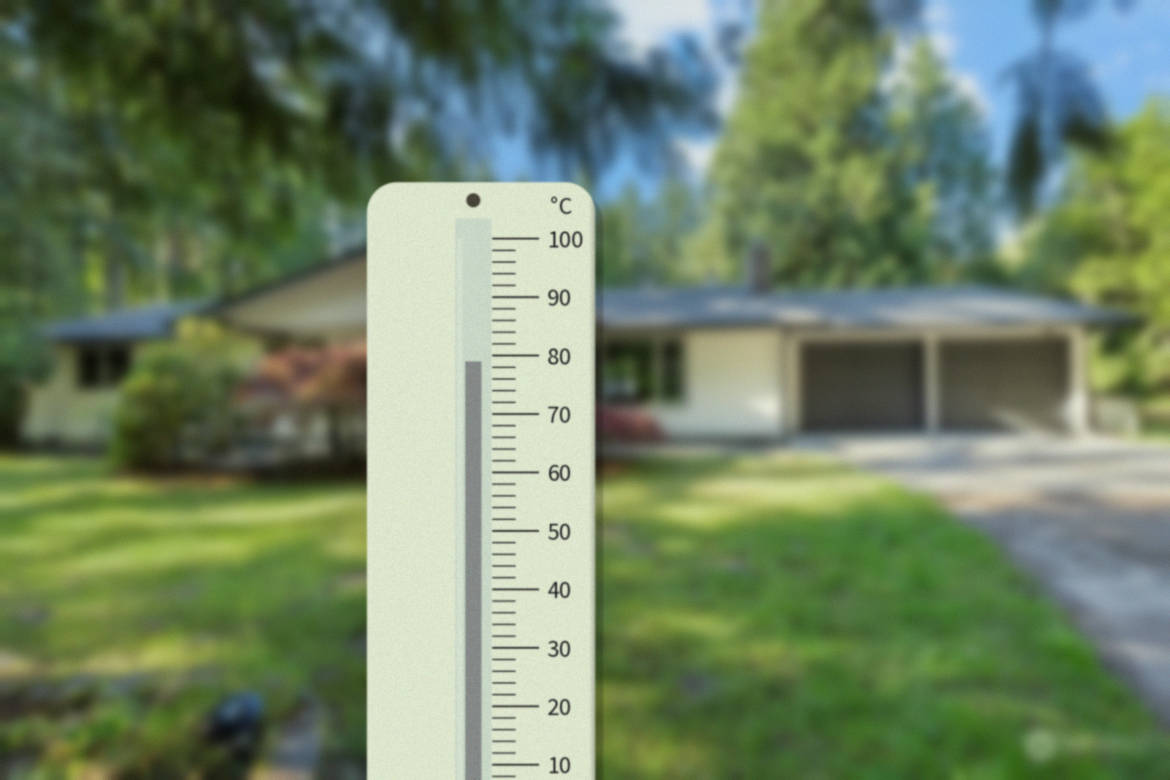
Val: 79 °C
